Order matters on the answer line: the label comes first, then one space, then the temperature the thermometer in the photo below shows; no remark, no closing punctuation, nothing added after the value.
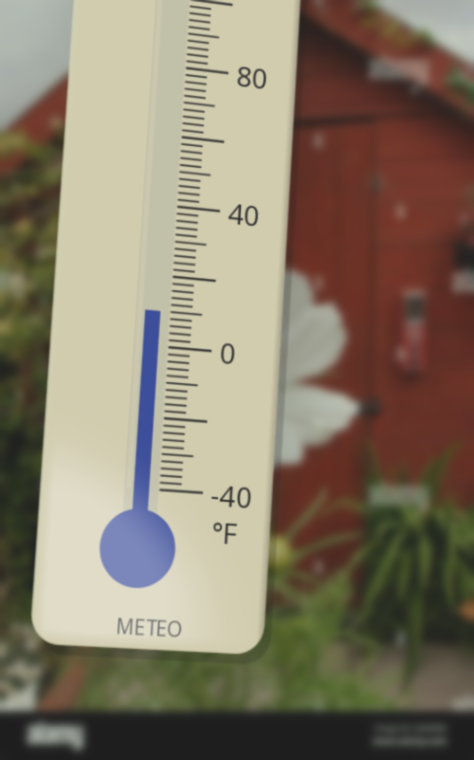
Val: 10 °F
